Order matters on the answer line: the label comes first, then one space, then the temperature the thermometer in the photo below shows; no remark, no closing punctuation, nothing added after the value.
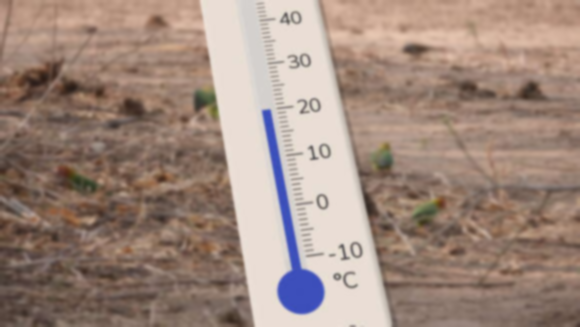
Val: 20 °C
